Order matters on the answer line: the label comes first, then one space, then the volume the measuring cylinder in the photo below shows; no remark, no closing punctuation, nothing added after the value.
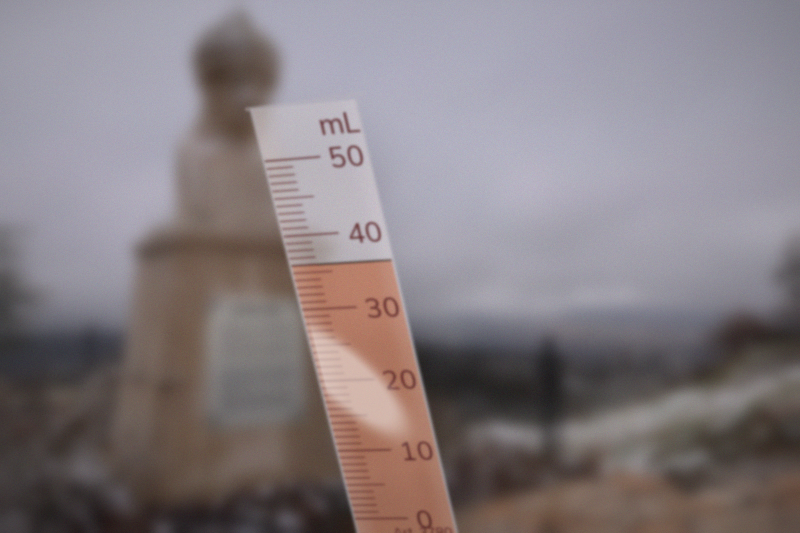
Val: 36 mL
